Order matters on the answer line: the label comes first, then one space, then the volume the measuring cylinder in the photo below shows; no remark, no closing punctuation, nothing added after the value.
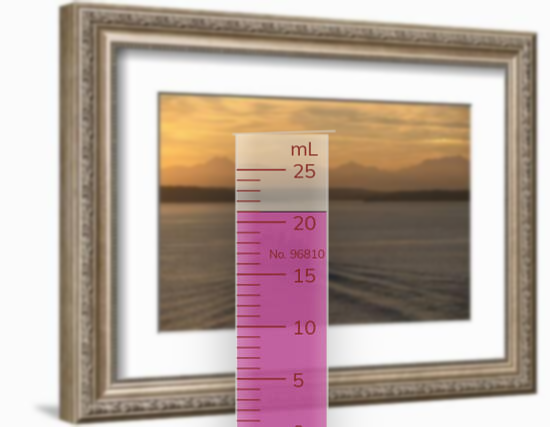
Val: 21 mL
